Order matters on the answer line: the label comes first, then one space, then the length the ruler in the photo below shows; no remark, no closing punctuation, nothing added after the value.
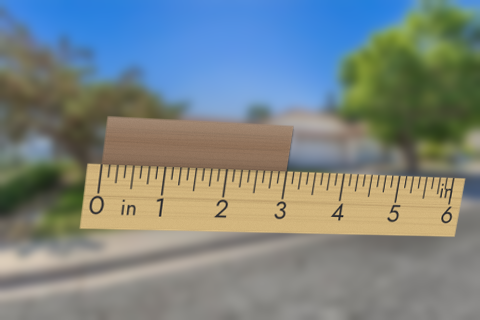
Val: 3 in
